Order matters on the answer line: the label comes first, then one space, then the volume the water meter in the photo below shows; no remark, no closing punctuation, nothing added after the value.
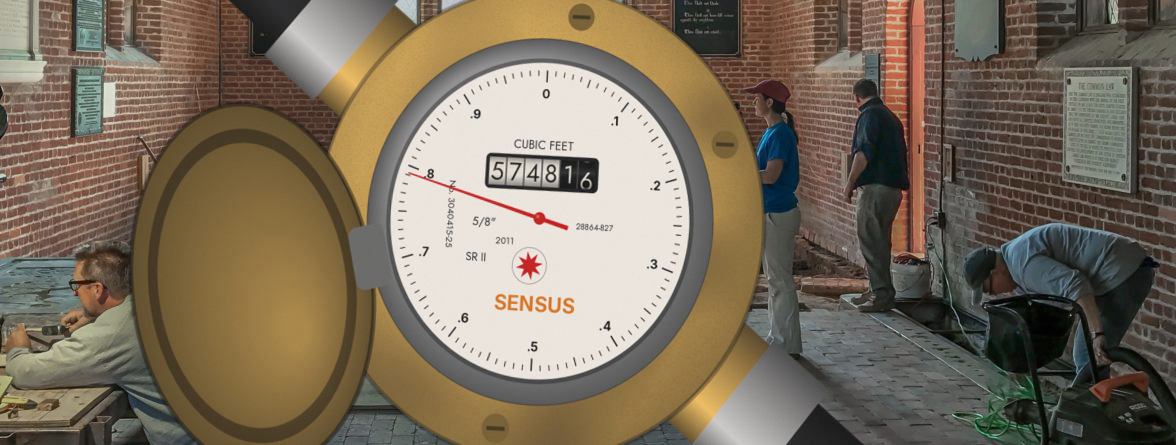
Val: 574815.79 ft³
